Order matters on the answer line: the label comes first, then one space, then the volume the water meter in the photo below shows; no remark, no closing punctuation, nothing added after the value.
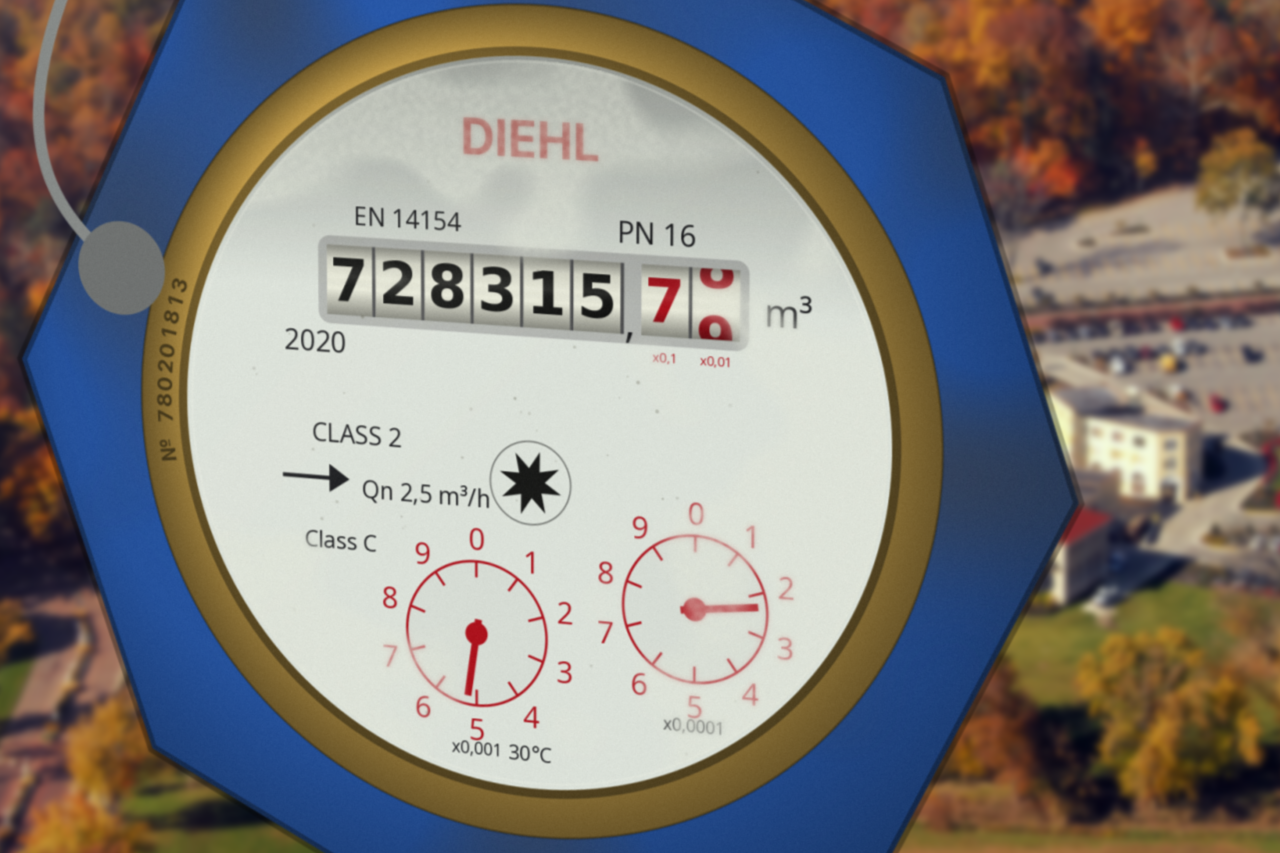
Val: 728315.7852 m³
